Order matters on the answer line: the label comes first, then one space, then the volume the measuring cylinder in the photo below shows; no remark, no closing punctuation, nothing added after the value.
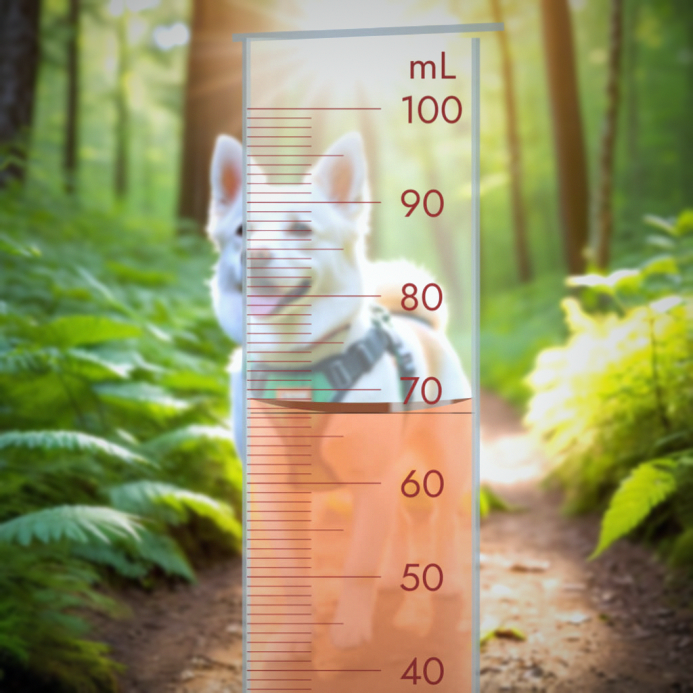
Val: 67.5 mL
